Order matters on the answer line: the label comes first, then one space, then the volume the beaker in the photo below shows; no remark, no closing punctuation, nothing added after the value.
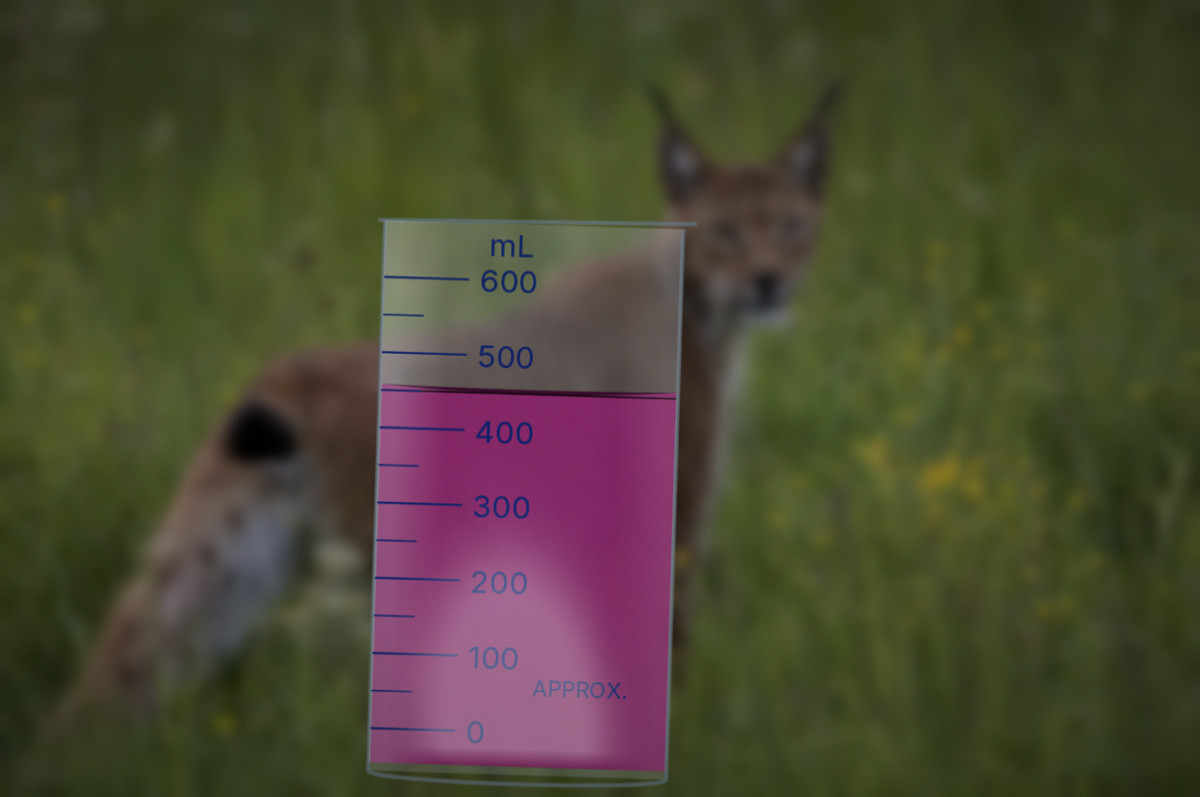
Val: 450 mL
